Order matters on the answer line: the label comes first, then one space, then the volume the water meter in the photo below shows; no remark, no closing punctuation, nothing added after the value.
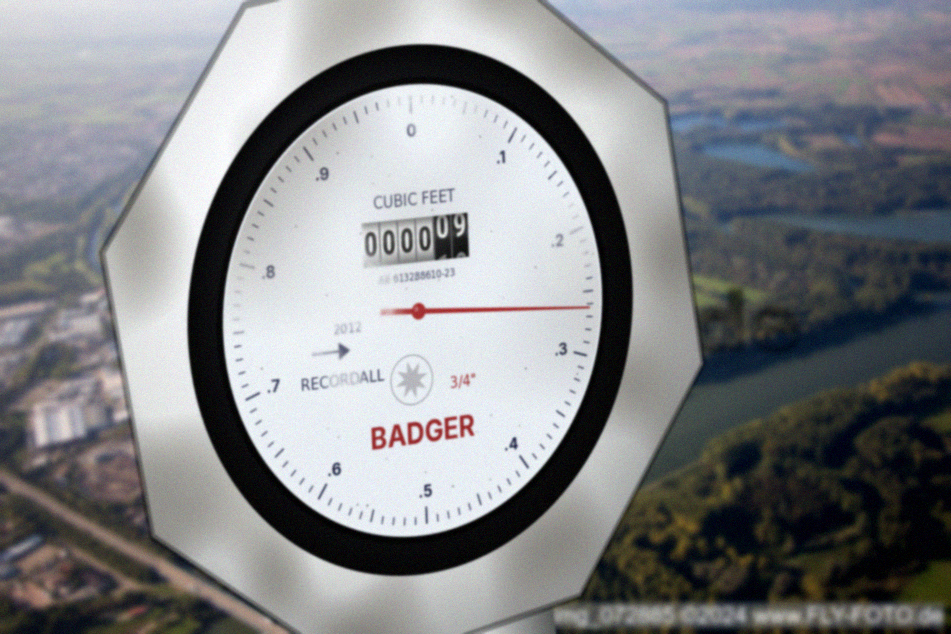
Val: 9.26 ft³
